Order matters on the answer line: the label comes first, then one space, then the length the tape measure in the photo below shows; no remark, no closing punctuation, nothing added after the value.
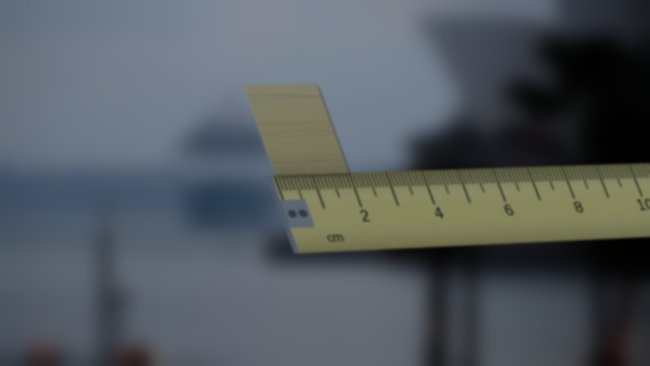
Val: 2 cm
